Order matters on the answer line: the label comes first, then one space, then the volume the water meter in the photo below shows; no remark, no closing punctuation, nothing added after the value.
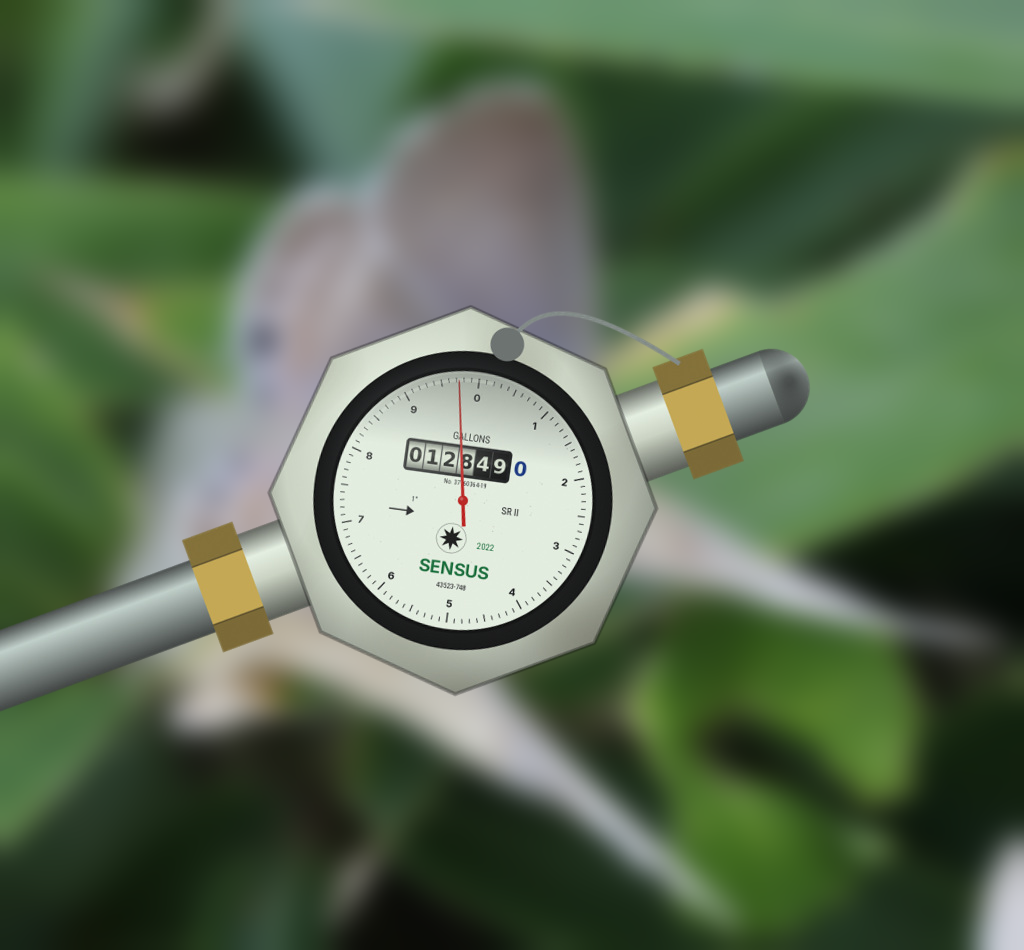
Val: 128489.7 gal
